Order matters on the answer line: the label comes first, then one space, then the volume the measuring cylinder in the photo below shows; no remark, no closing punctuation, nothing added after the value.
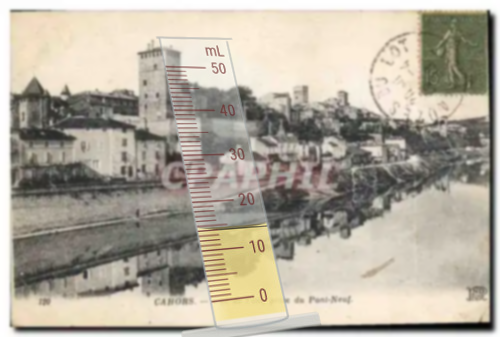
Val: 14 mL
